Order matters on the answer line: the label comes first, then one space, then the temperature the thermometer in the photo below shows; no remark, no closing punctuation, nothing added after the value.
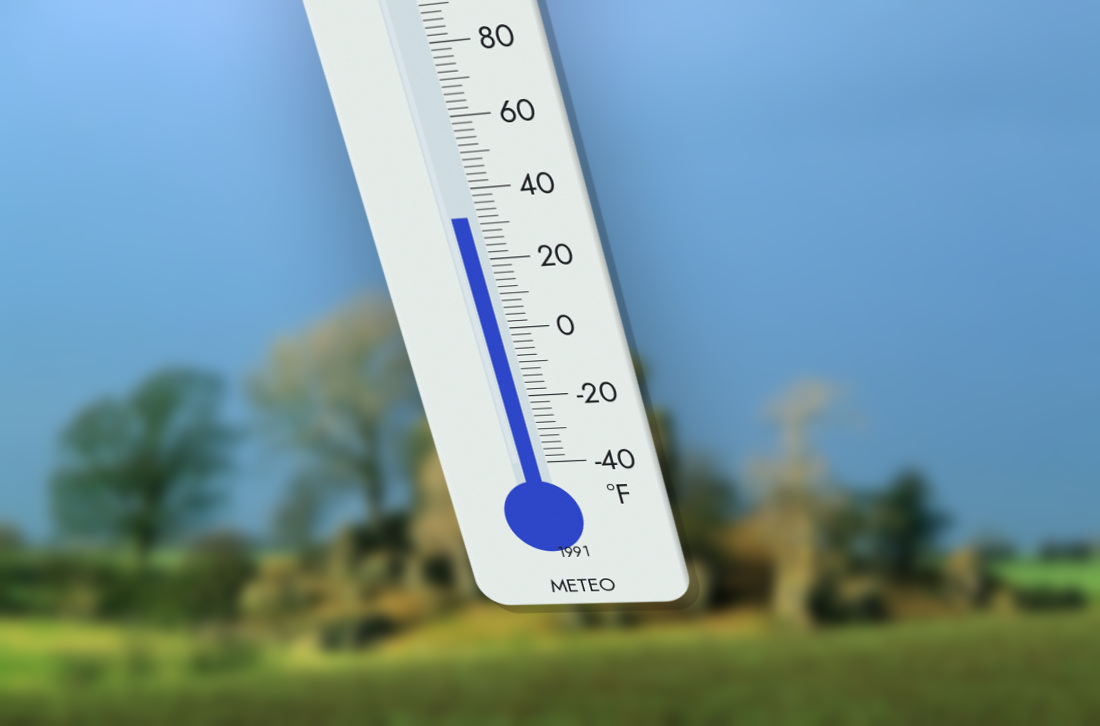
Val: 32 °F
